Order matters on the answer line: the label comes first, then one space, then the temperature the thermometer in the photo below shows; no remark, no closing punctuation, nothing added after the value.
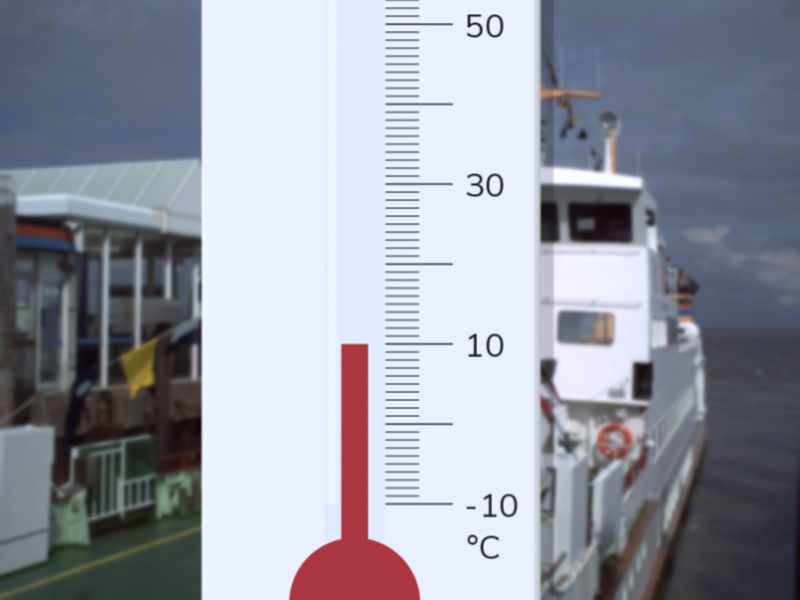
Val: 10 °C
